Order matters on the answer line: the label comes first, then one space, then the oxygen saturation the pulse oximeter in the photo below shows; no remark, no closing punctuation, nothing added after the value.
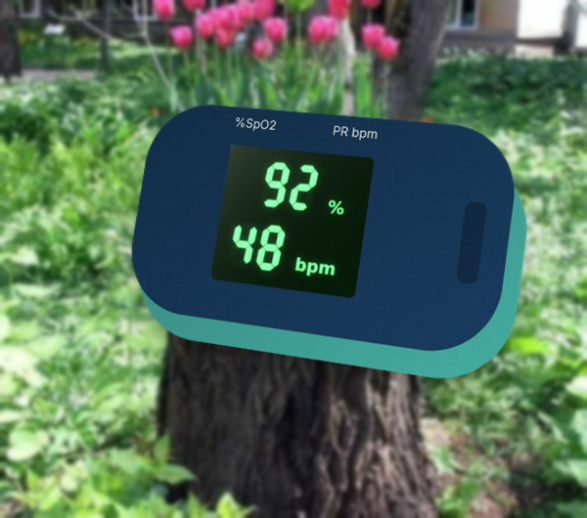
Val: 92 %
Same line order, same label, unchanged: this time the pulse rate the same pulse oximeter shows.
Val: 48 bpm
